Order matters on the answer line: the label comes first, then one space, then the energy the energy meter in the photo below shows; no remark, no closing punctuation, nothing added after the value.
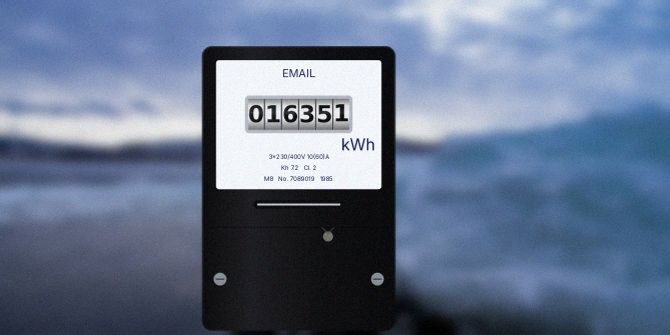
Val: 16351 kWh
